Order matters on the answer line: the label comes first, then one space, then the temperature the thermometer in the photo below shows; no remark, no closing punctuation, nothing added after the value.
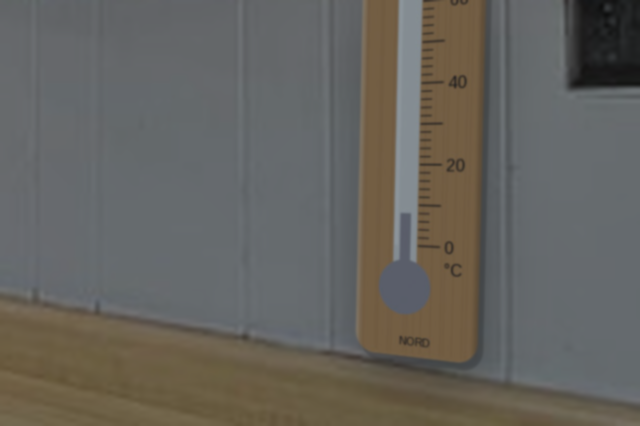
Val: 8 °C
